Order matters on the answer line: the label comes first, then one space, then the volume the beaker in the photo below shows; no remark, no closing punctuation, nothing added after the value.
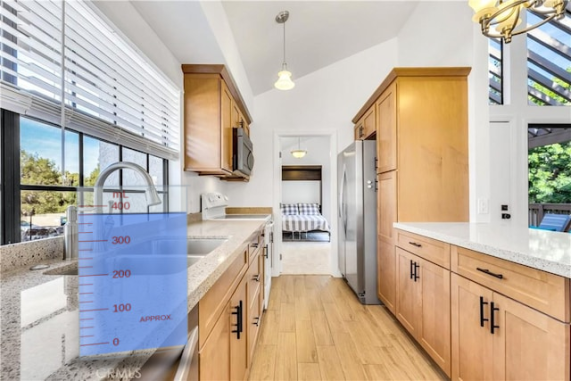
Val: 375 mL
